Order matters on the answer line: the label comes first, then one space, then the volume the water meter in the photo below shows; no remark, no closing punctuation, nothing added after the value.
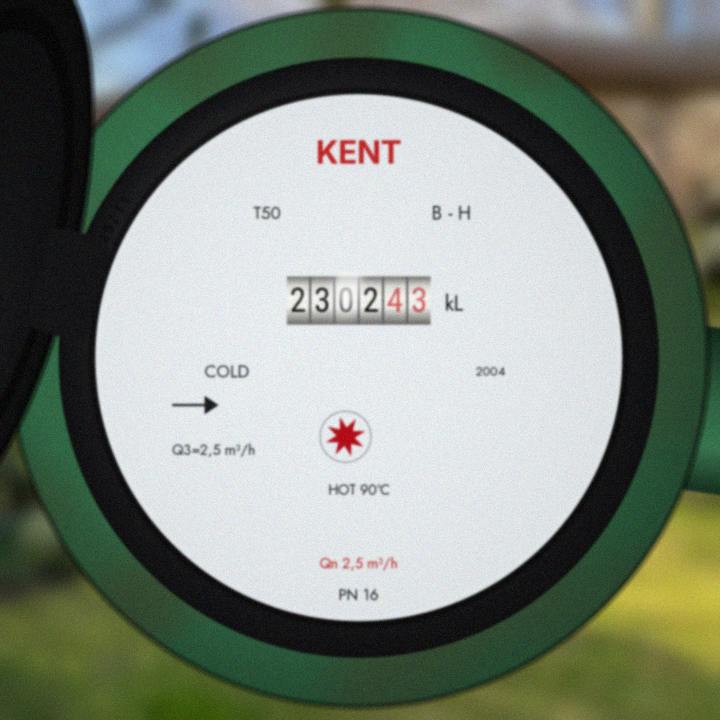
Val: 2302.43 kL
